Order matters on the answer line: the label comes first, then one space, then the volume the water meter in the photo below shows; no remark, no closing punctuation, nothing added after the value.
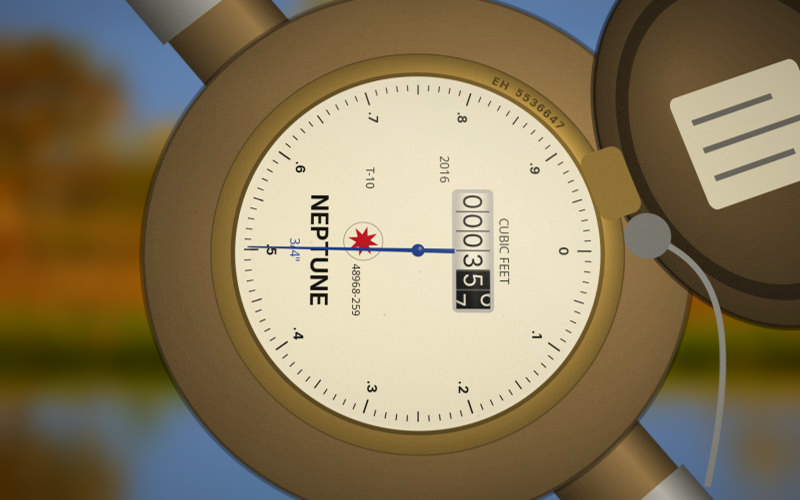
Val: 356.50 ft³
